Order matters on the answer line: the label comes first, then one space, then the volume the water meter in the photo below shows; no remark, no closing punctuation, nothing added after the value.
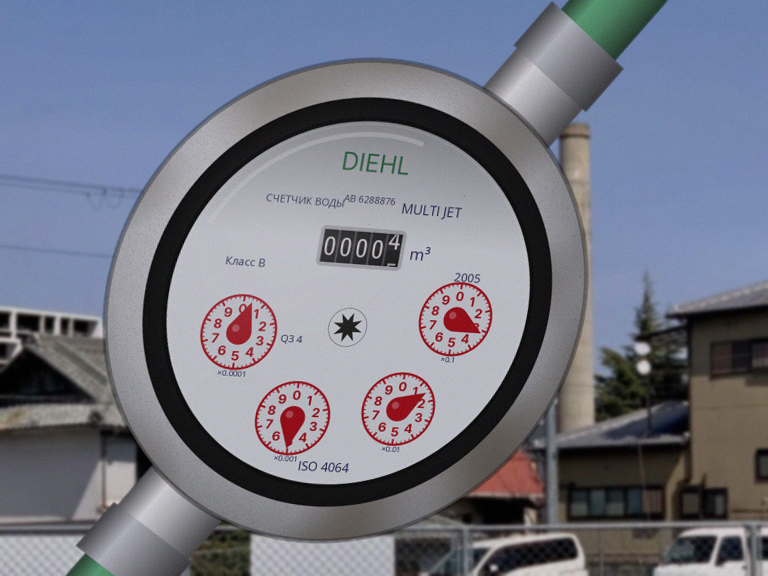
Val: 4.3150 m³
